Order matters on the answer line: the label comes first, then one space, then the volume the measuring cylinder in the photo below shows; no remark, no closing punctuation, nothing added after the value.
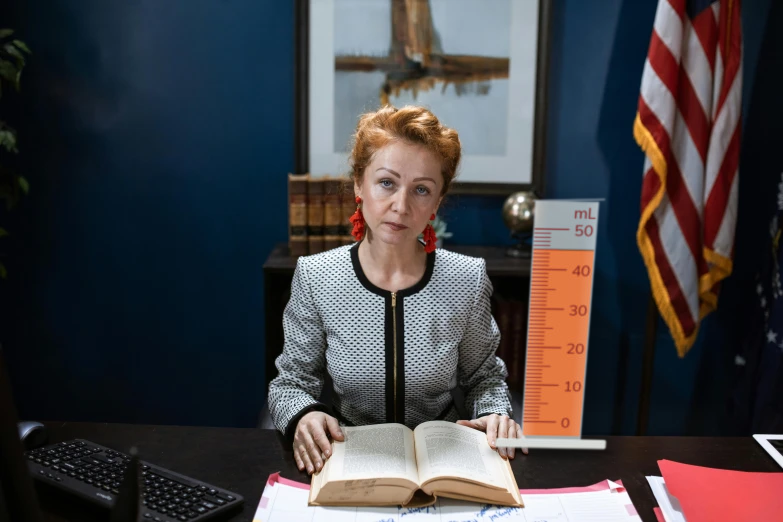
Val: 45 mL
